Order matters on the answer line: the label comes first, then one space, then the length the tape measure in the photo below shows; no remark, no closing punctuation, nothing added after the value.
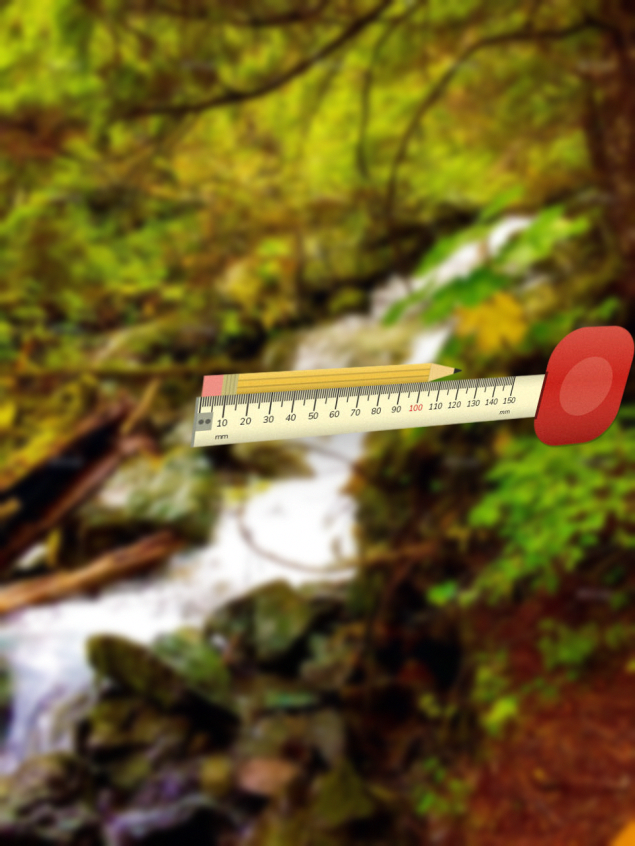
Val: 120 mm
